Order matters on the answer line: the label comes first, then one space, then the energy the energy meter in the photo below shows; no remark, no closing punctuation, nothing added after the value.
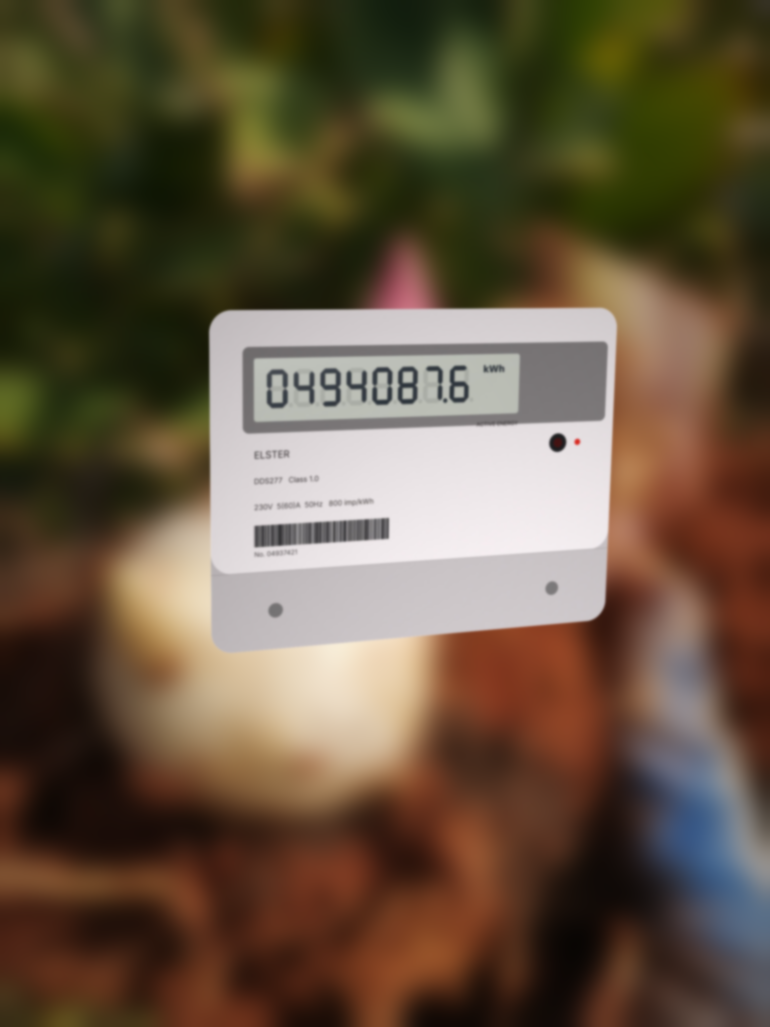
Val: 494087.6 kWh
